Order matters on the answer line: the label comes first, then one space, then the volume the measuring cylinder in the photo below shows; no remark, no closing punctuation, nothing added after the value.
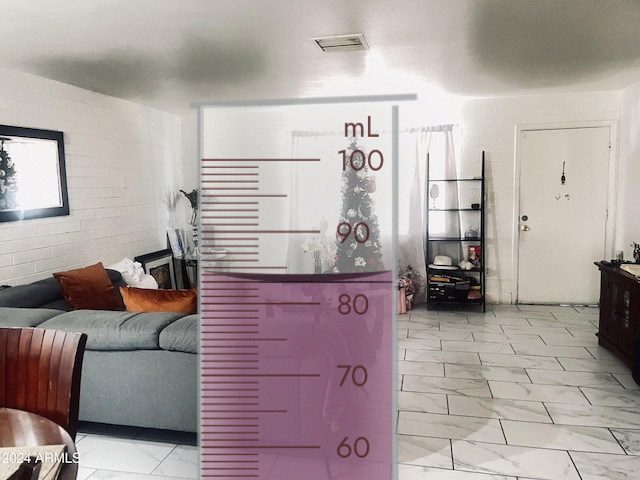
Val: 83 mL
